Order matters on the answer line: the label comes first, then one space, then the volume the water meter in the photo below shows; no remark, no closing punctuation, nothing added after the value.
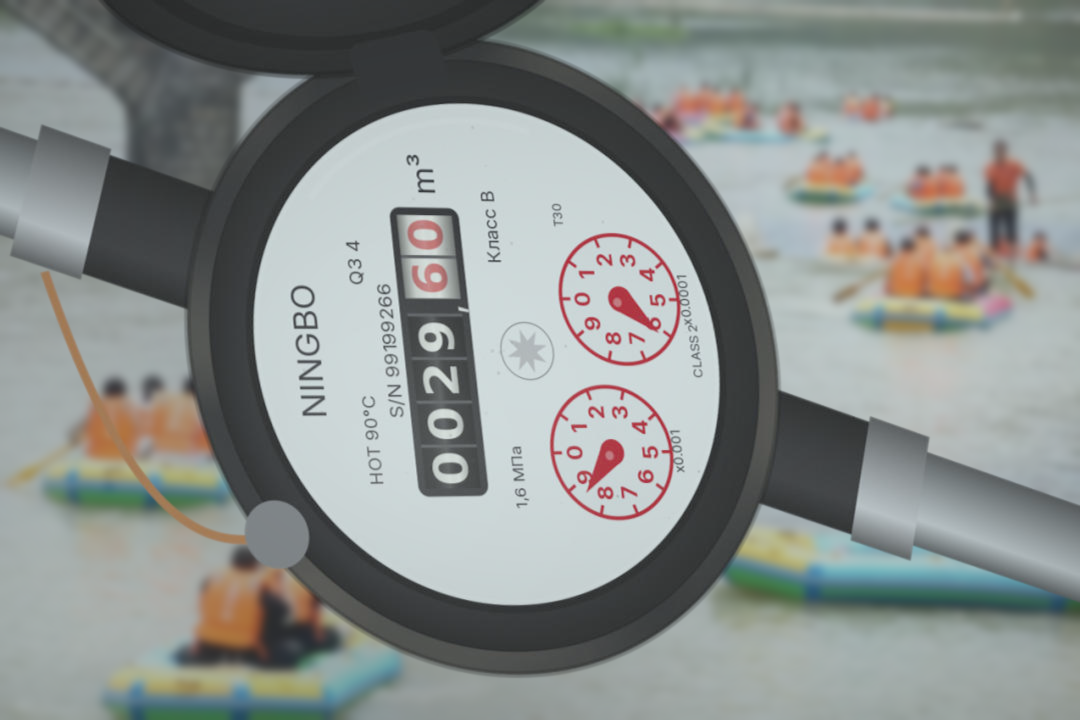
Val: 29.6086 m³
